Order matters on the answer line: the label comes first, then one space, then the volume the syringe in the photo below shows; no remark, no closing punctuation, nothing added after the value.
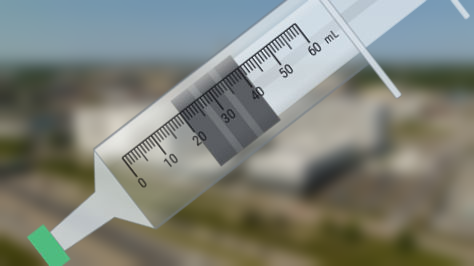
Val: 20 mL
